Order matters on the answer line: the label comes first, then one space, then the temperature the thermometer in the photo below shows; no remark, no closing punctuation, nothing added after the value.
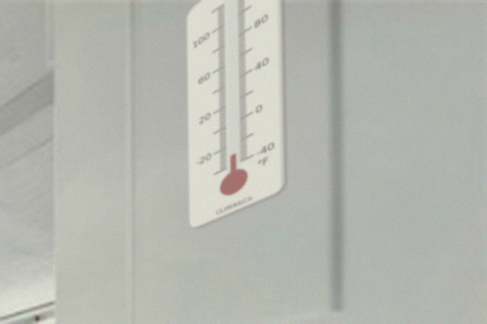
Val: -30 °F
